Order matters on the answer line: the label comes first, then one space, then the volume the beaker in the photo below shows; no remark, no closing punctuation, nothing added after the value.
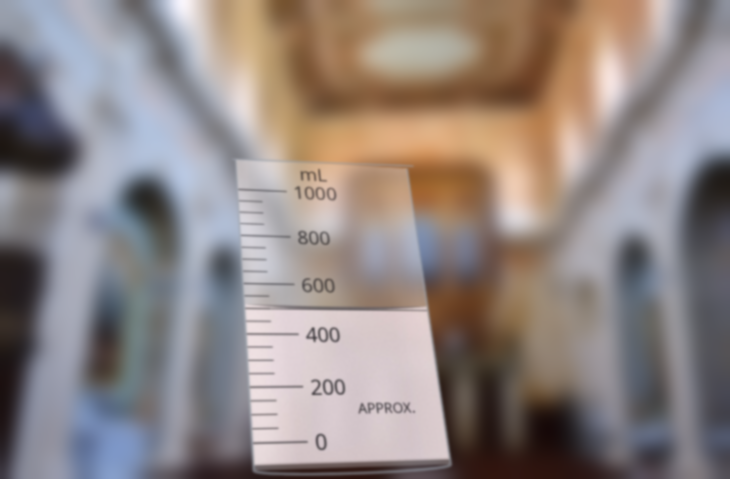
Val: 500 mL
